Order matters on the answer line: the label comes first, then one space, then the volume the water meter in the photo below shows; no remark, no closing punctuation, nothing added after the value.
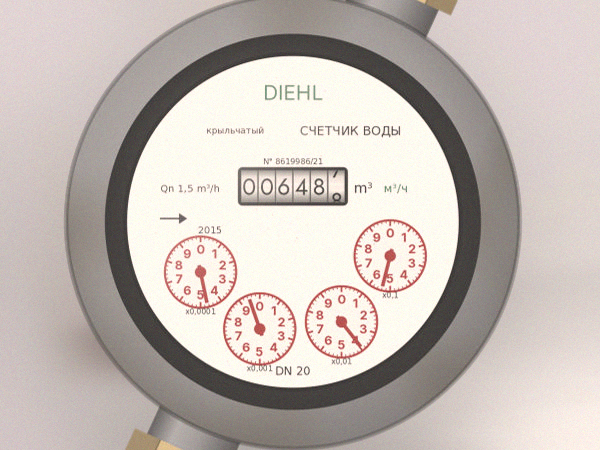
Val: 6487.5394 m³
